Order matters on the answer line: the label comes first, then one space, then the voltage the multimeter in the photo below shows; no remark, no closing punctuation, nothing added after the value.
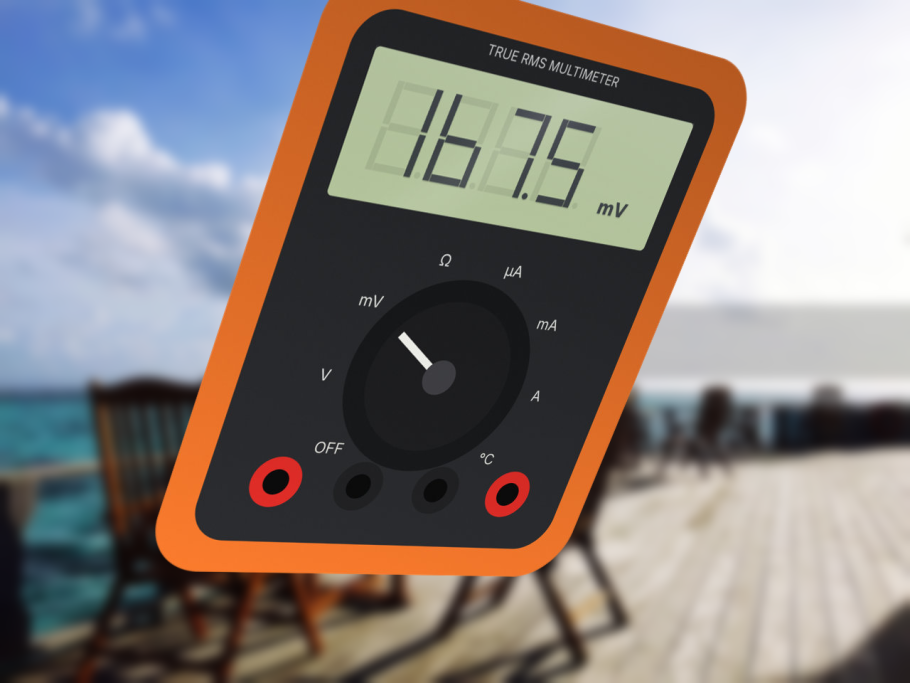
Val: 167.5 mV
